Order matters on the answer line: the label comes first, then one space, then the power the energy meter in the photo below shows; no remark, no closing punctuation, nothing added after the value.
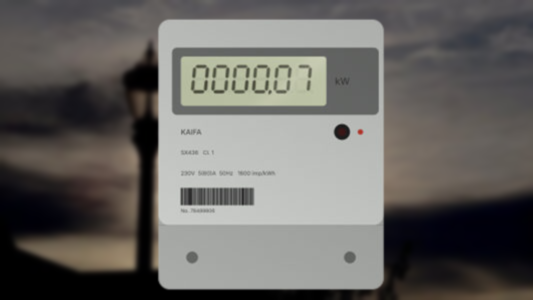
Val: 0.07 kW
